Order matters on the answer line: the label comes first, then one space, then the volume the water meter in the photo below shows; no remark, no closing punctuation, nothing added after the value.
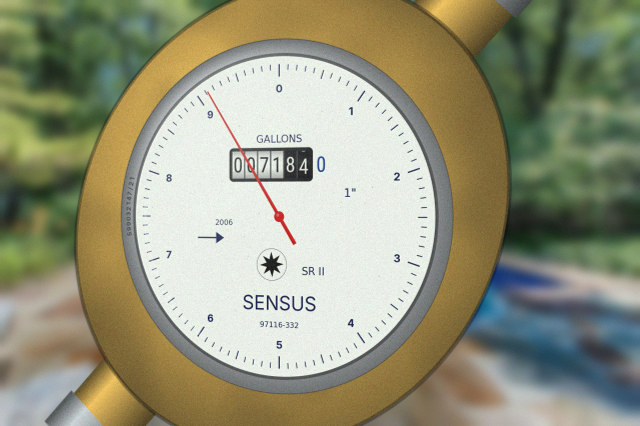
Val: 71839.1 gal
